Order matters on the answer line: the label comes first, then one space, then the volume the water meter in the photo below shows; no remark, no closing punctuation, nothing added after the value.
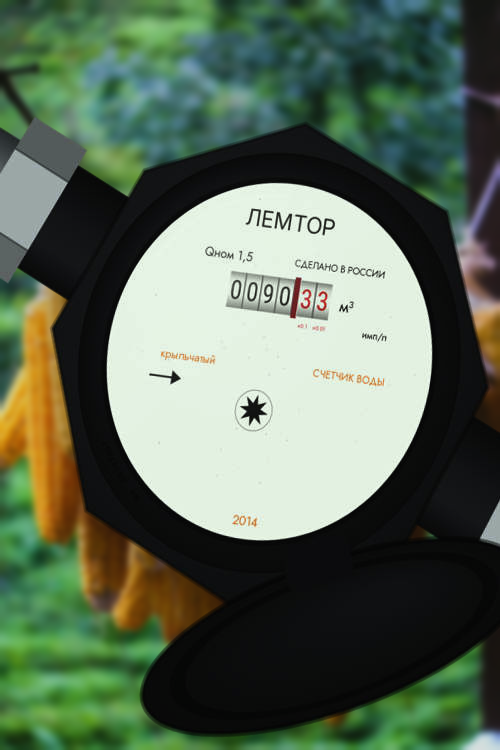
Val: 90.33 m³
